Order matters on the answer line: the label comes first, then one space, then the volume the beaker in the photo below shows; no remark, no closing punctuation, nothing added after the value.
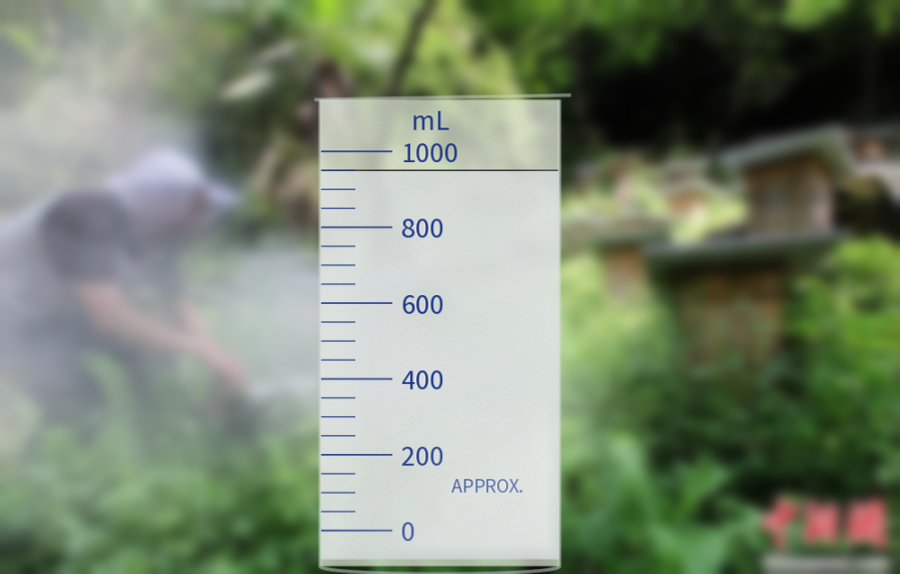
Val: 950 mL
